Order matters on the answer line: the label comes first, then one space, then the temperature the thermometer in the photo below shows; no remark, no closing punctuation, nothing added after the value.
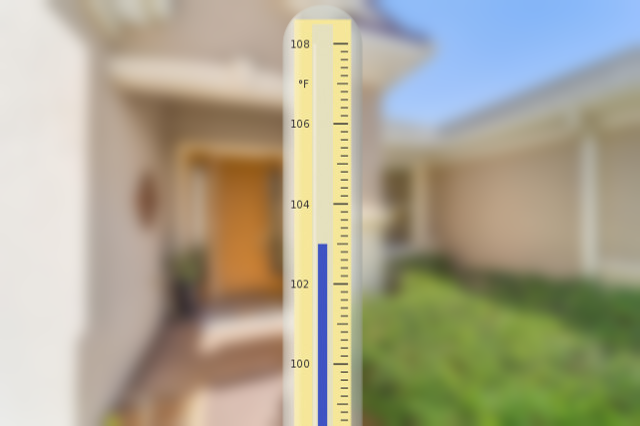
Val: 103 °F
